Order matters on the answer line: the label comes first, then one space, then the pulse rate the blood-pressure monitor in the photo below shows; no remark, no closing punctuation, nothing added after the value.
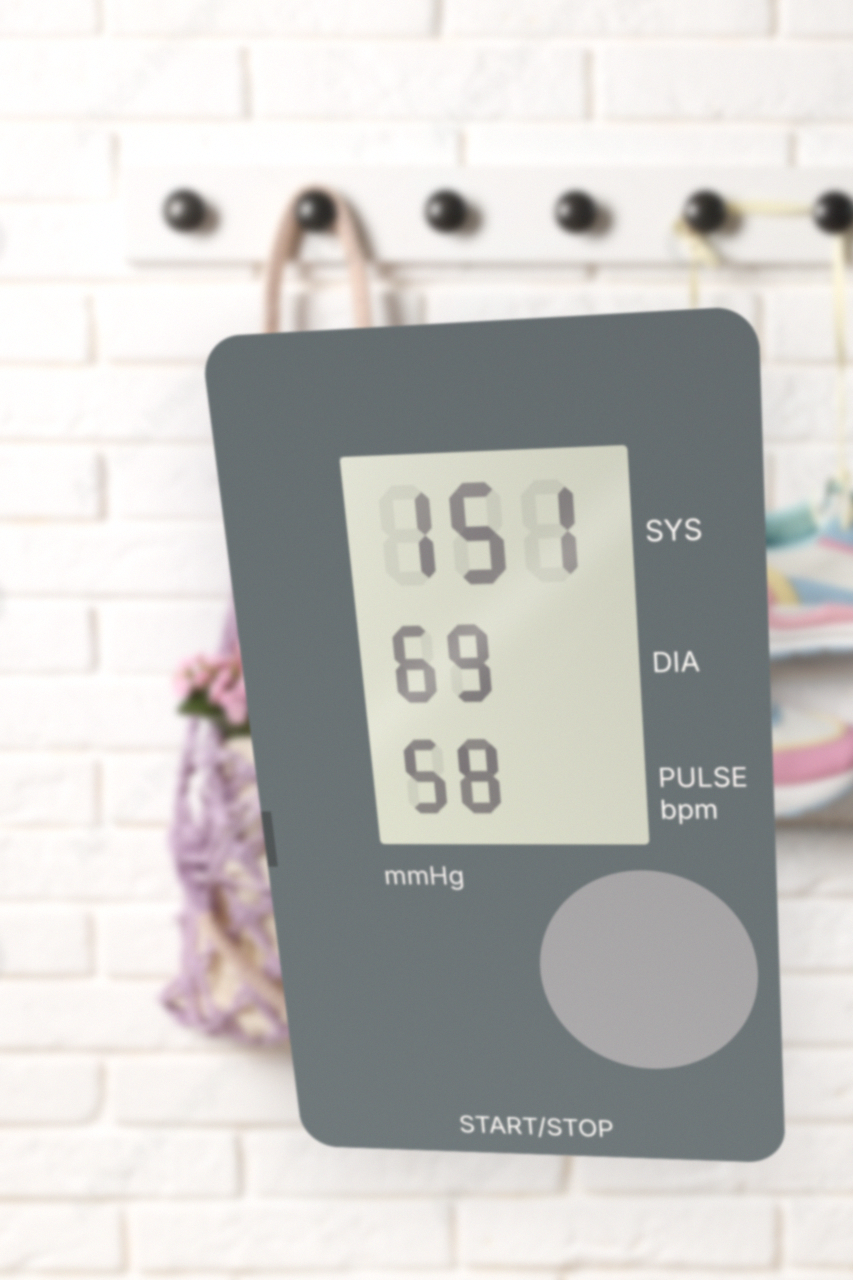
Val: 58 bpm
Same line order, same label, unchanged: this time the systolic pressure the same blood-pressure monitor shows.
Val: 151 mmHg
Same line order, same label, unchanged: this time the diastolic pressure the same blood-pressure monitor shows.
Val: 69 mmHg
